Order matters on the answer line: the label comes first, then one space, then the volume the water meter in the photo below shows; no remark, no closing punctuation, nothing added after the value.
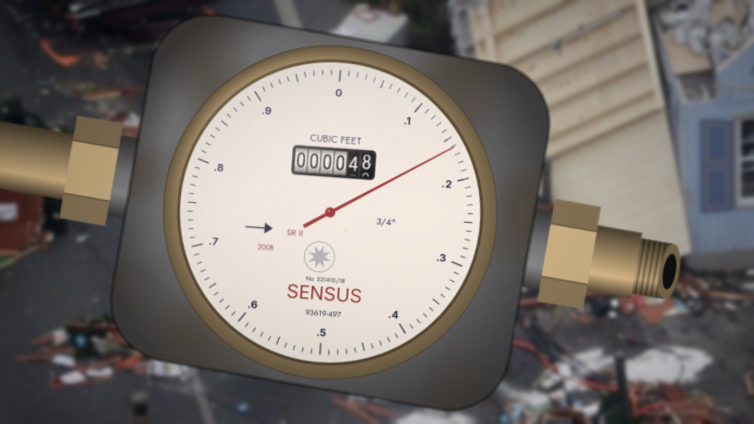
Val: 48.16 ft³
